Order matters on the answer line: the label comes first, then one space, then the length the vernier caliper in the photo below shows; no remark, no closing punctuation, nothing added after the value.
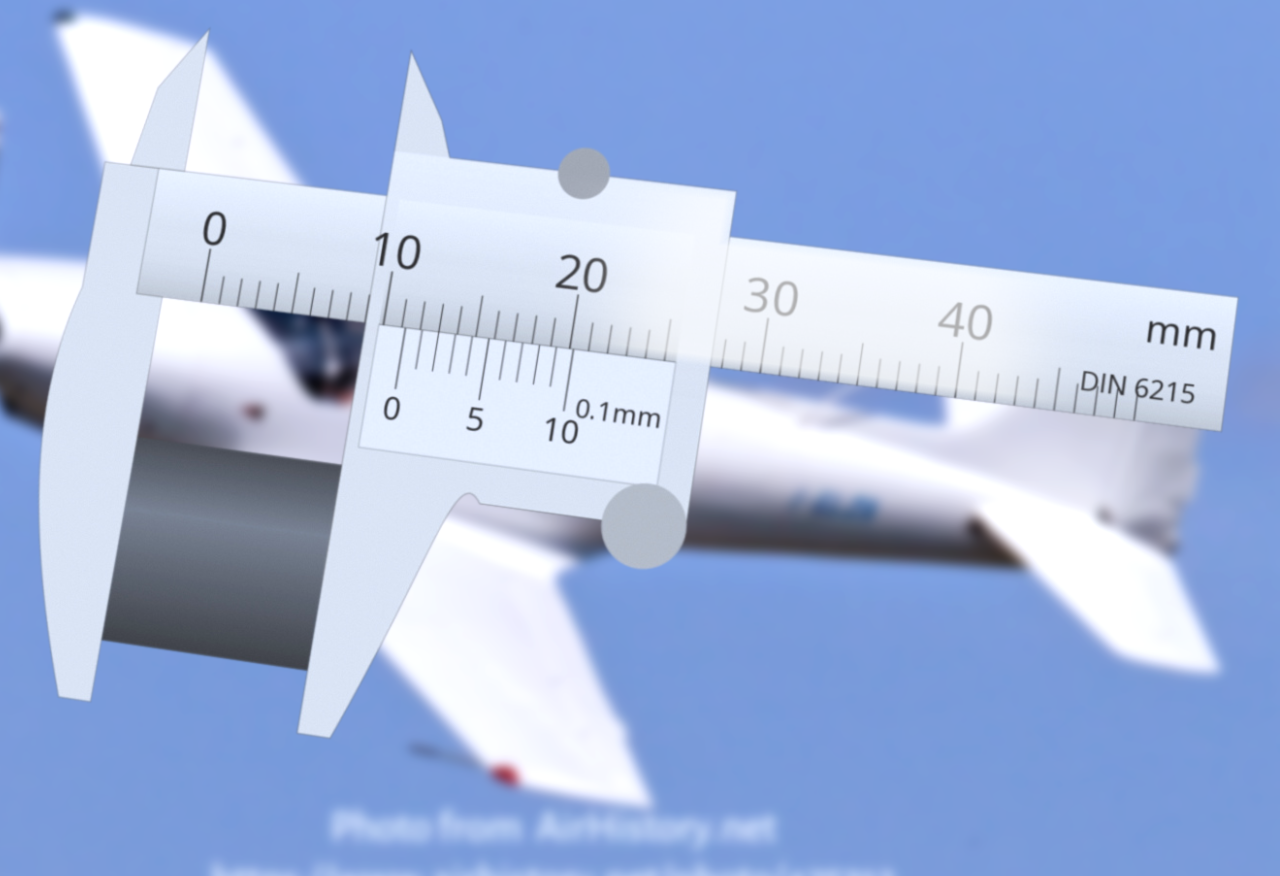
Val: 11.2 mm
